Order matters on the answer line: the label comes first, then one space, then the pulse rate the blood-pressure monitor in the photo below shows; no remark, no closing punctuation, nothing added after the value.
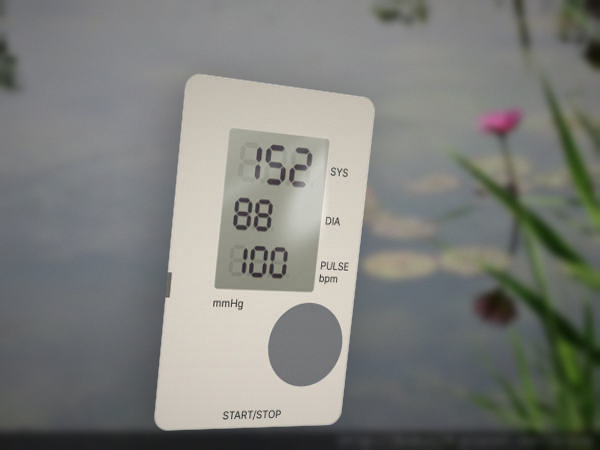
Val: 100 bpm
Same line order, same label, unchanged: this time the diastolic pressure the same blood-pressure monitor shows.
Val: 88 mmHg
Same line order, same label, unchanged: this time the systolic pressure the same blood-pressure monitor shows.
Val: 152 mmHg
